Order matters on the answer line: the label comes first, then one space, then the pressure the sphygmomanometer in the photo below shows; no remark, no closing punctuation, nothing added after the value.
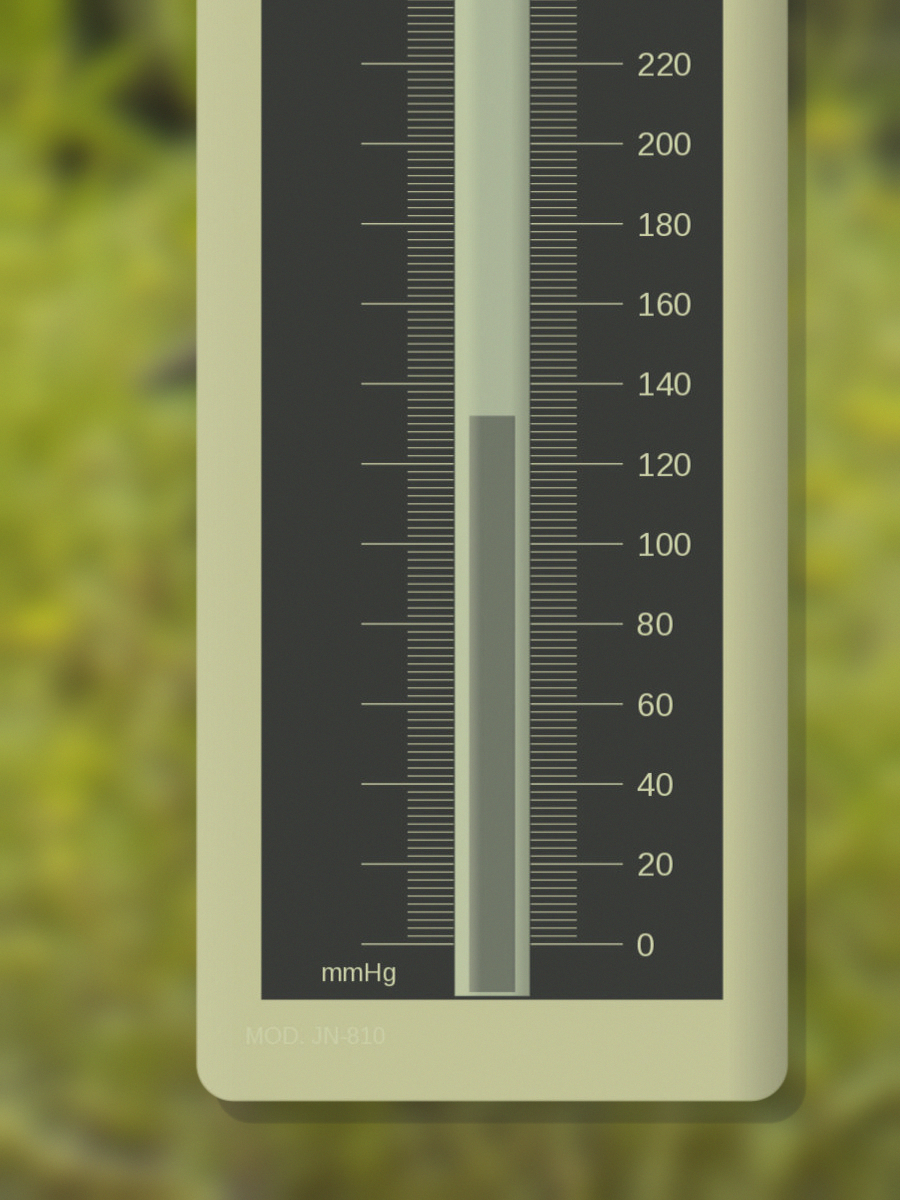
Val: 132 mmHg
